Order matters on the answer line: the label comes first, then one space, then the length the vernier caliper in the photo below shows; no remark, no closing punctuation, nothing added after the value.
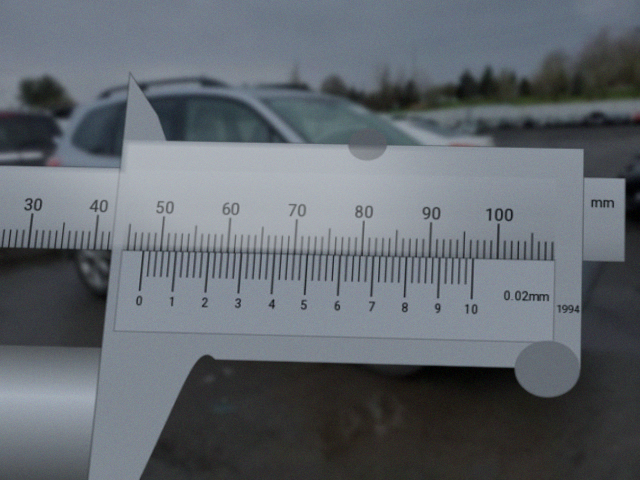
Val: 47.4 mm
